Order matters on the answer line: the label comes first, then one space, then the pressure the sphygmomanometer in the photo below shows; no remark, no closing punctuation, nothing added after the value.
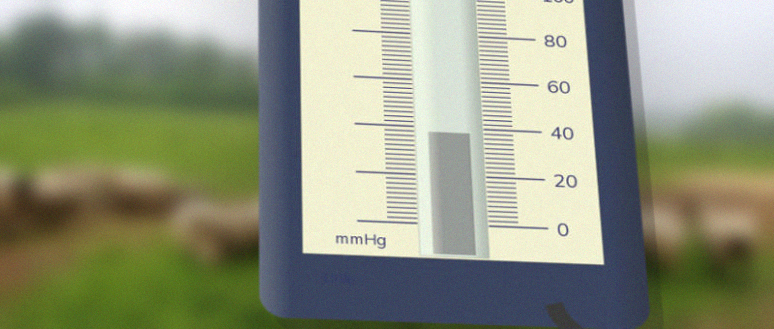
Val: 38 mmHg
